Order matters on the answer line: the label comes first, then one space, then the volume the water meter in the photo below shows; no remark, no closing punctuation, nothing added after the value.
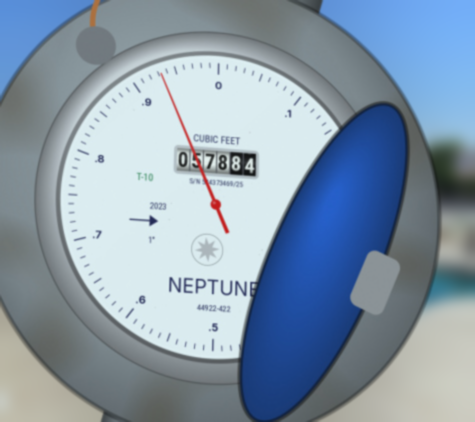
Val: 57883.93 ft³
